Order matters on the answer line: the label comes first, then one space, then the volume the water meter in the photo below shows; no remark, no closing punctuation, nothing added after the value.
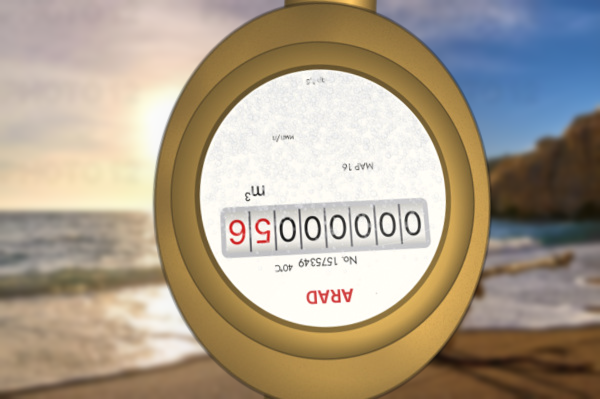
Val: 0.56 m³
